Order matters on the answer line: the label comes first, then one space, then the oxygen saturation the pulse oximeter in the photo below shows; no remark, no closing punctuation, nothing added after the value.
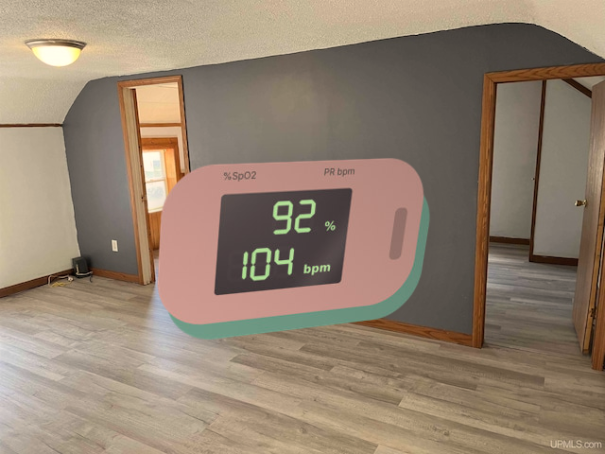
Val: 92 %
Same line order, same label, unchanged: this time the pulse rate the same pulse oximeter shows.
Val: 104 bpm
